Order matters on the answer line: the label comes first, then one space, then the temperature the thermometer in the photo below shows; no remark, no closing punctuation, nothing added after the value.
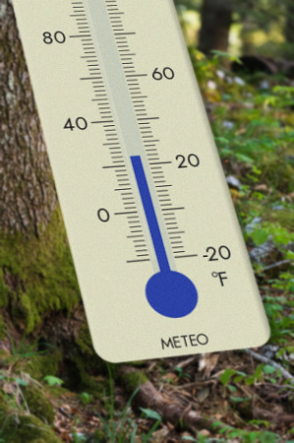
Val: 24 °F
